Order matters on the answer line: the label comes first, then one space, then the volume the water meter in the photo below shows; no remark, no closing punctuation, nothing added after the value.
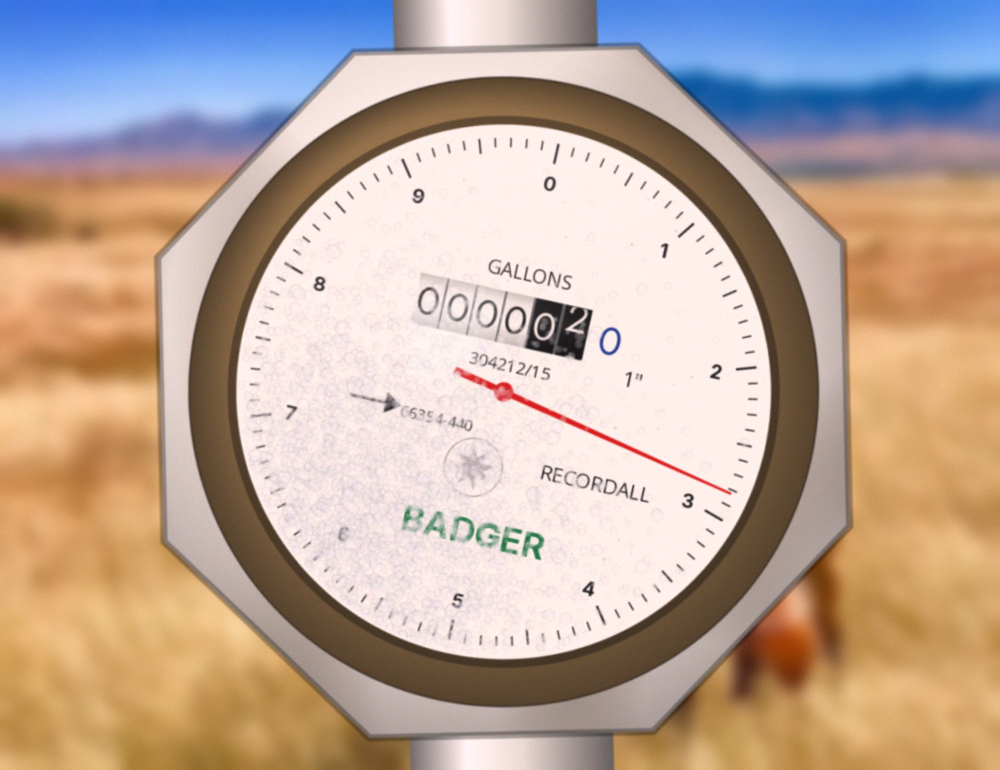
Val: 22.8 gal
